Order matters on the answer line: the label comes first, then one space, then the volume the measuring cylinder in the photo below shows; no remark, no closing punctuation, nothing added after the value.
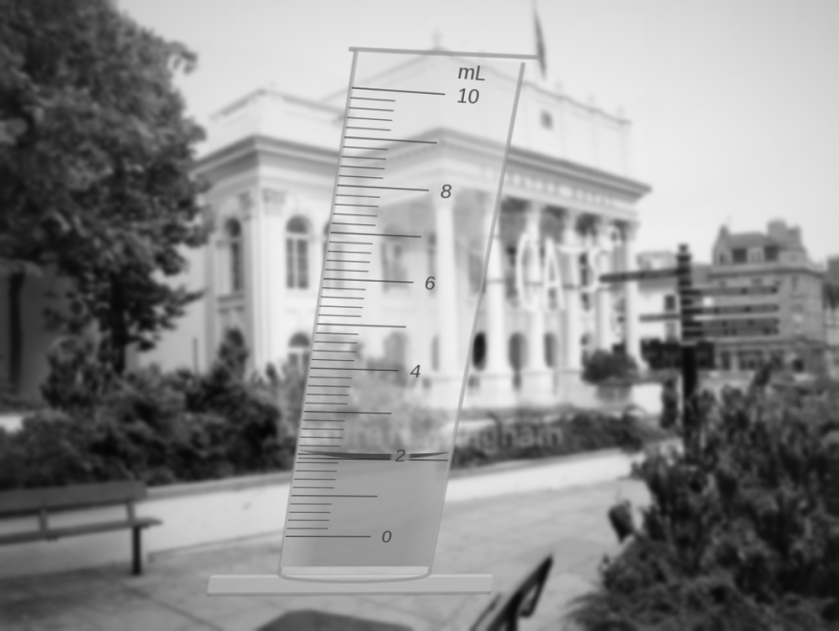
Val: 1.9 mL
